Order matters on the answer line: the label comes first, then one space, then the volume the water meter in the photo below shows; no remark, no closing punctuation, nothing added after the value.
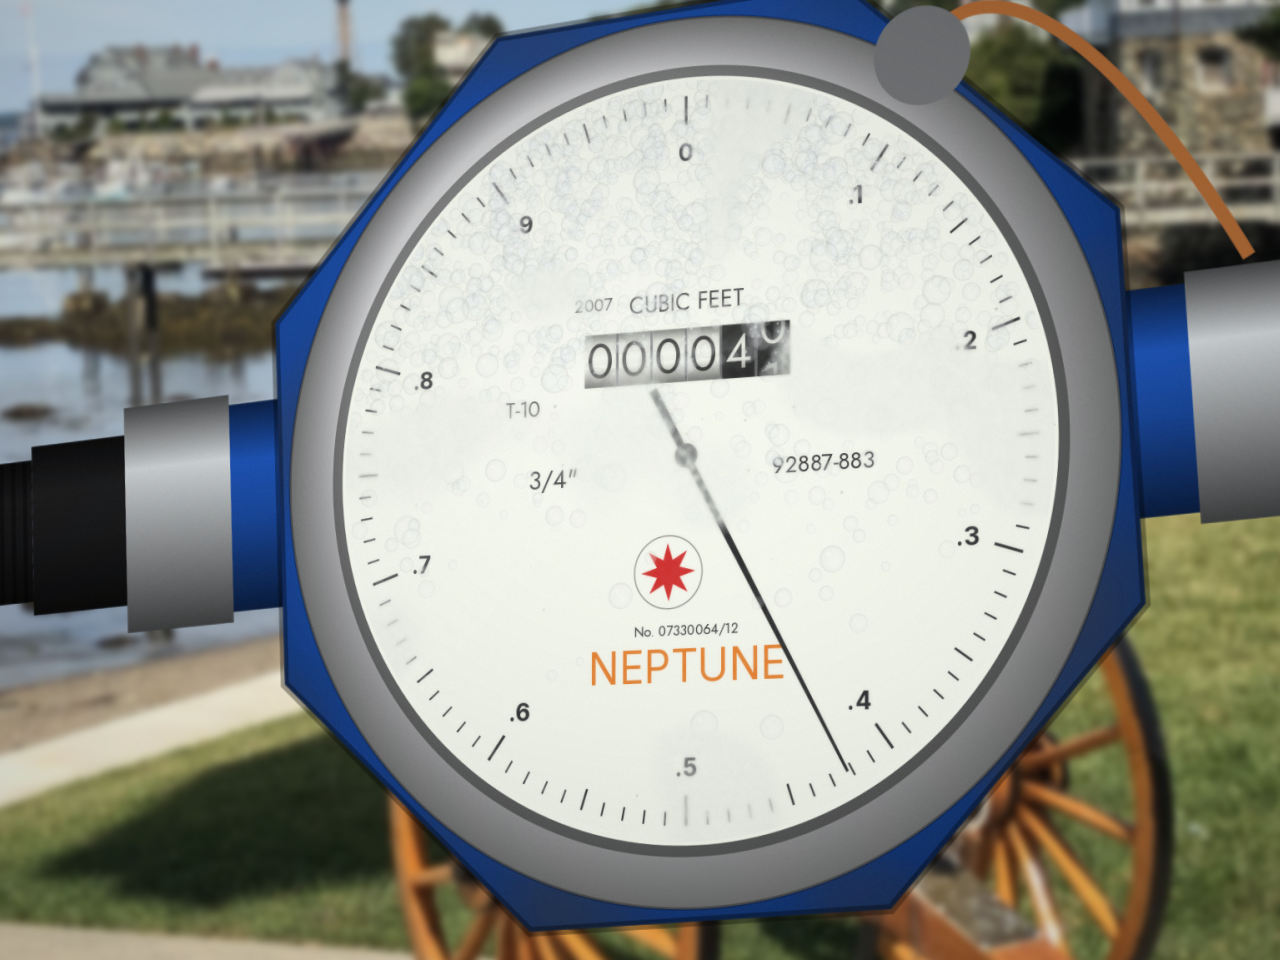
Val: 40.42 ft³
